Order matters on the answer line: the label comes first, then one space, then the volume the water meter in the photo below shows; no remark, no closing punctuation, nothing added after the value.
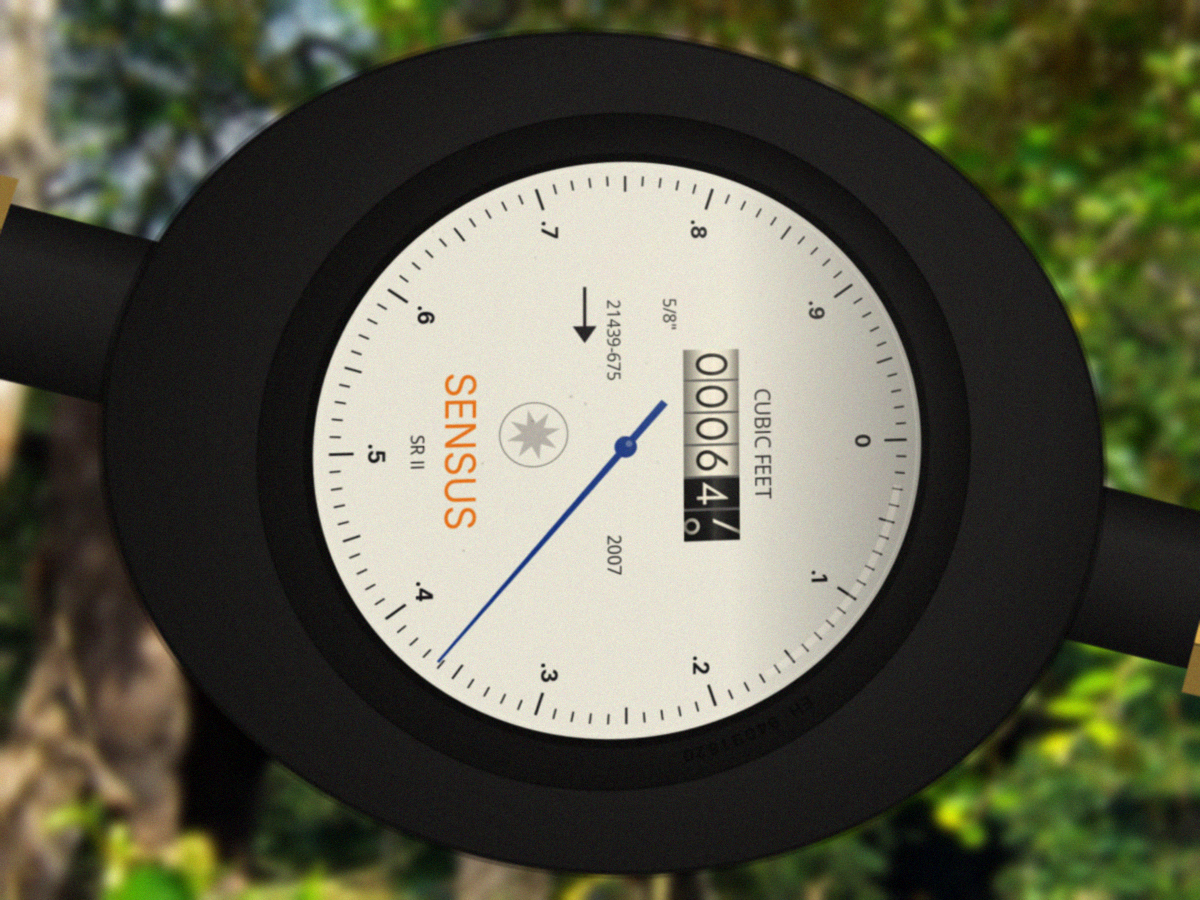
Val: 647.36 ft³
